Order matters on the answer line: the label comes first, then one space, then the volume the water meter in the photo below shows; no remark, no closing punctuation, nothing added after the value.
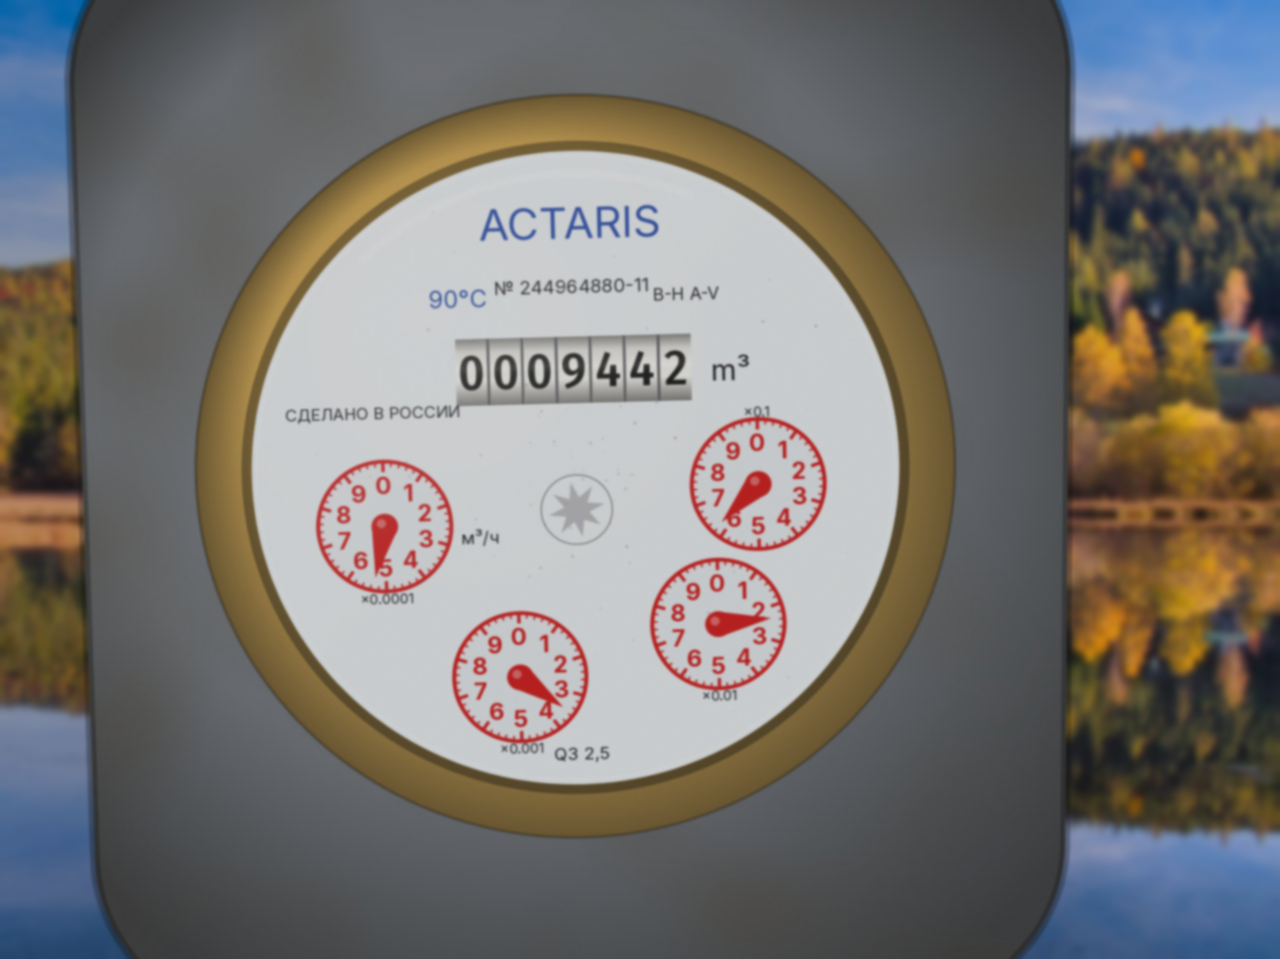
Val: 9442.6235 m³
